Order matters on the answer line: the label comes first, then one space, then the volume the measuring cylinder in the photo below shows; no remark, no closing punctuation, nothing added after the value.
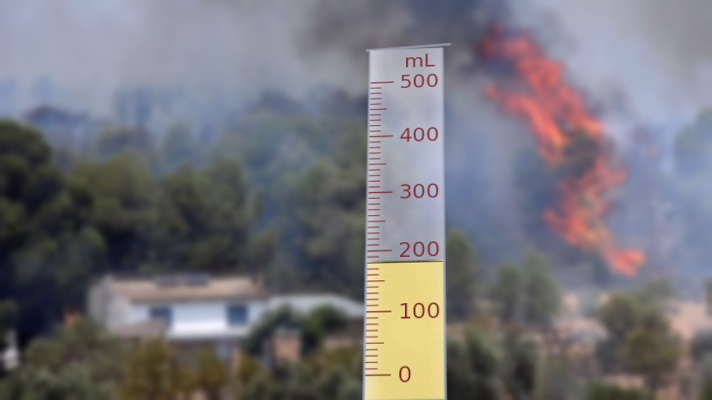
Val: 180 mL
